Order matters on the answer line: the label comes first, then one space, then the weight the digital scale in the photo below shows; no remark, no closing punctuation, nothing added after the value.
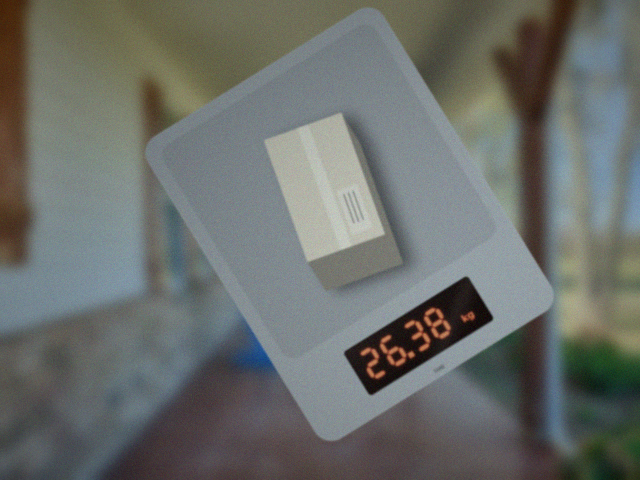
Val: 26.38 kg
